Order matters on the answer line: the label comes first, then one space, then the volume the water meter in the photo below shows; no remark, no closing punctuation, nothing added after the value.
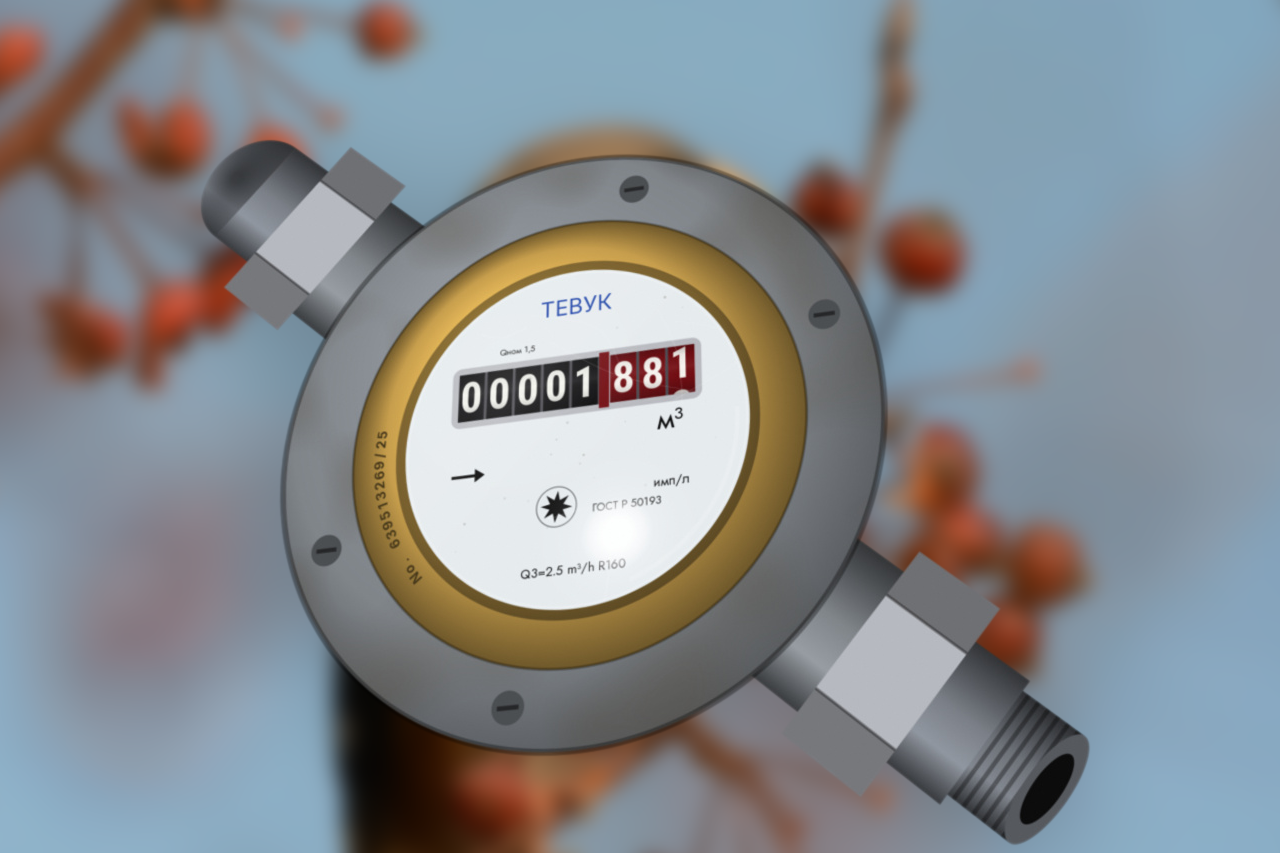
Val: 1.881 m³
